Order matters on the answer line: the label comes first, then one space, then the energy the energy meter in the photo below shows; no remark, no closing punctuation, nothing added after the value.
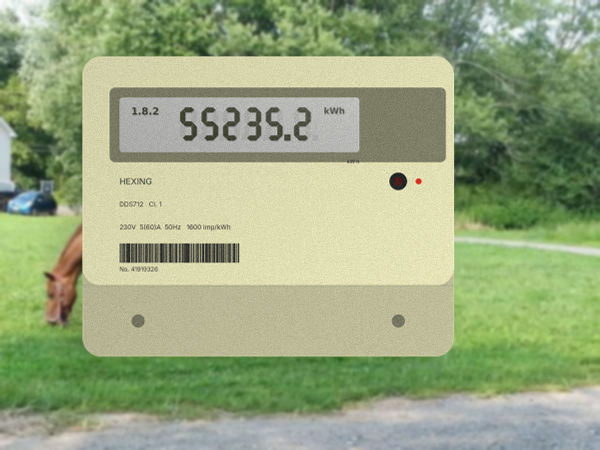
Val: 55235.2 kWh
